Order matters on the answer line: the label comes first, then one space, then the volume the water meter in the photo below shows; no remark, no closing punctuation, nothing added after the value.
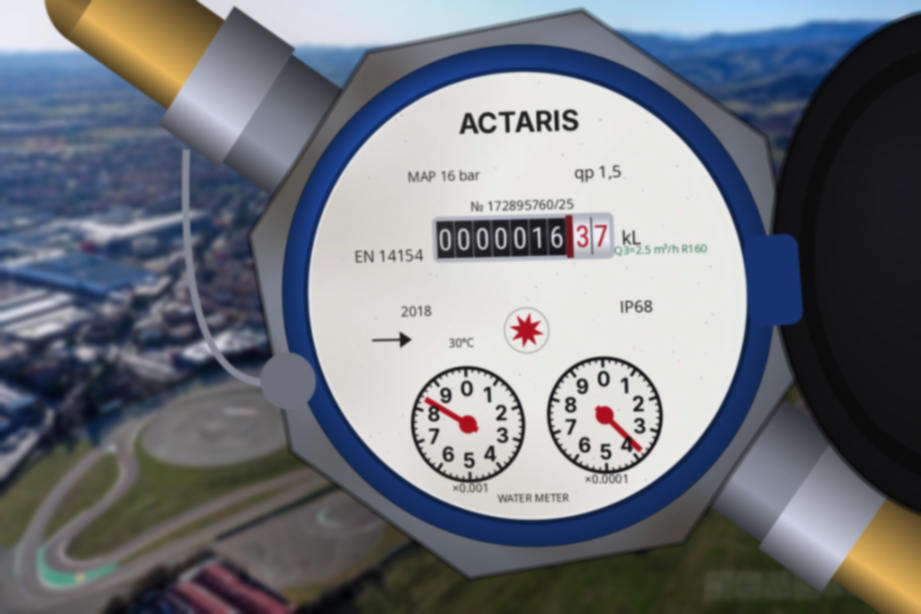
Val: 16.3783 kL
